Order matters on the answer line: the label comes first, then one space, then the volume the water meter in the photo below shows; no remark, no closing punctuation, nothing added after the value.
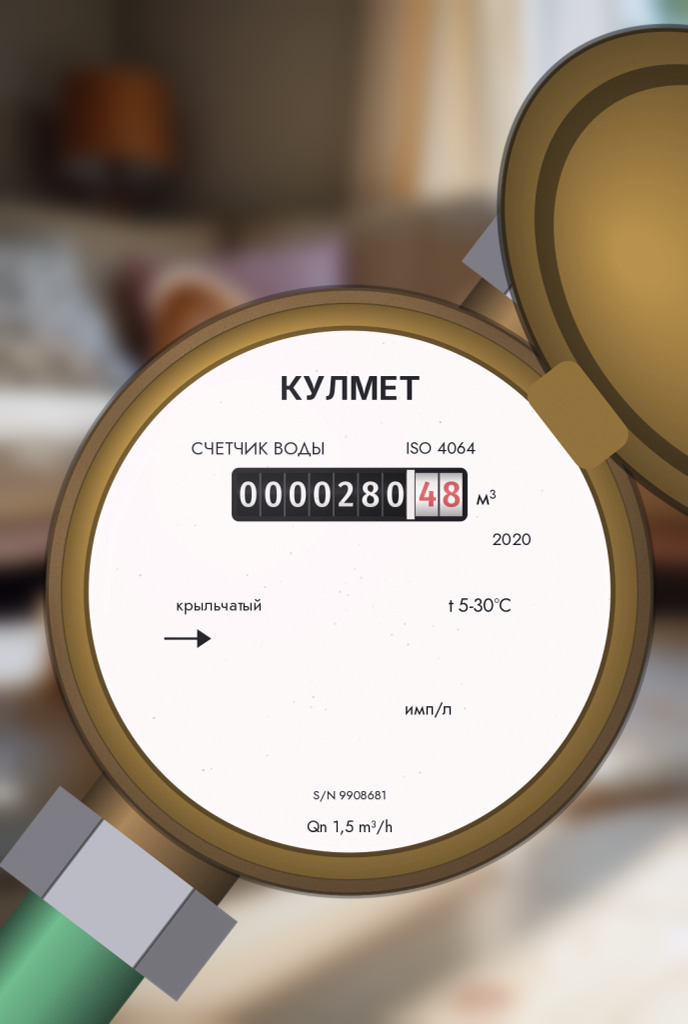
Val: 280.48 m³
